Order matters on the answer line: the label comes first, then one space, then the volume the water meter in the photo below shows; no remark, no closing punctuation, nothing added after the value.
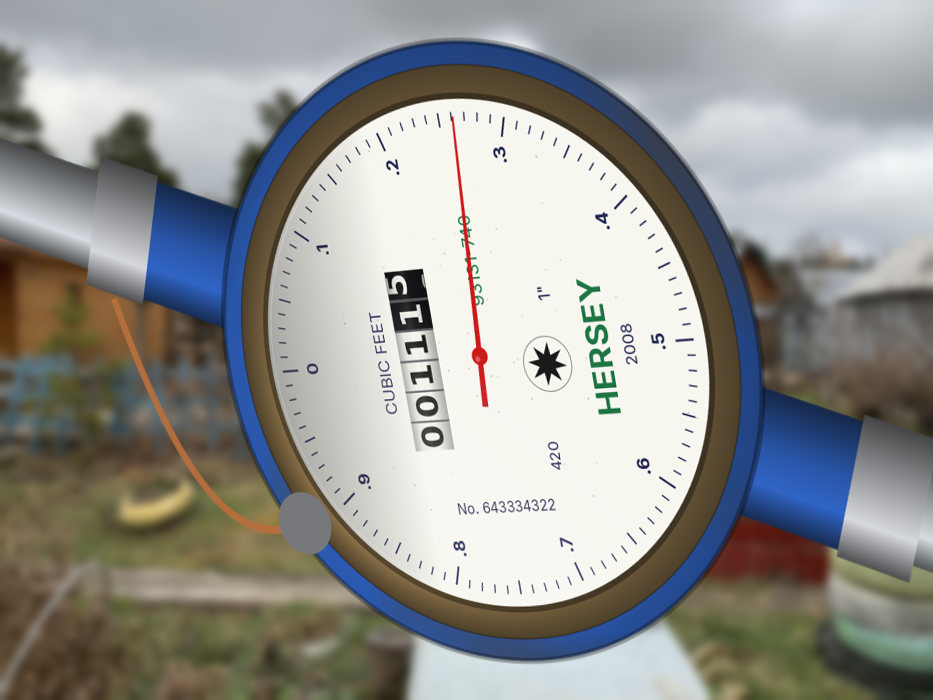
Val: 1115.26 ft³
